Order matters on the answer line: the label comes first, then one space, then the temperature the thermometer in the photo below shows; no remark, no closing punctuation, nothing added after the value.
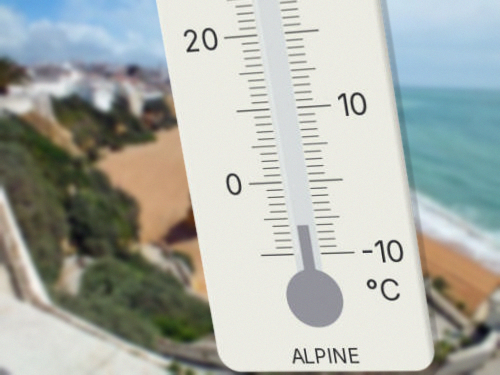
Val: -6 °C
